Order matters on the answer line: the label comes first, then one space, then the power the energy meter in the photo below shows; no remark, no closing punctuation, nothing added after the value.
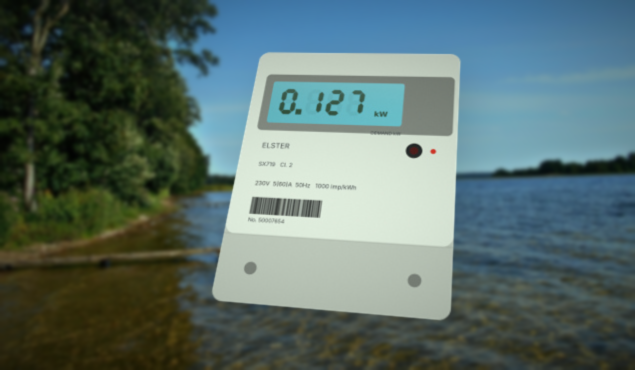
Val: 0.127 kW
